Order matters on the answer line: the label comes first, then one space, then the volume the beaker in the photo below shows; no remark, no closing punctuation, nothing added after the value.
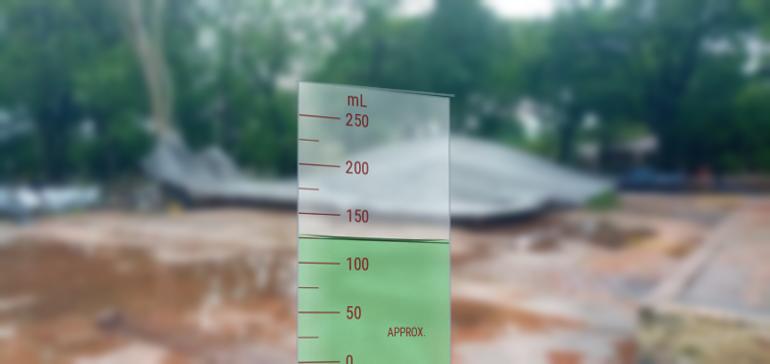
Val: 125 mL
